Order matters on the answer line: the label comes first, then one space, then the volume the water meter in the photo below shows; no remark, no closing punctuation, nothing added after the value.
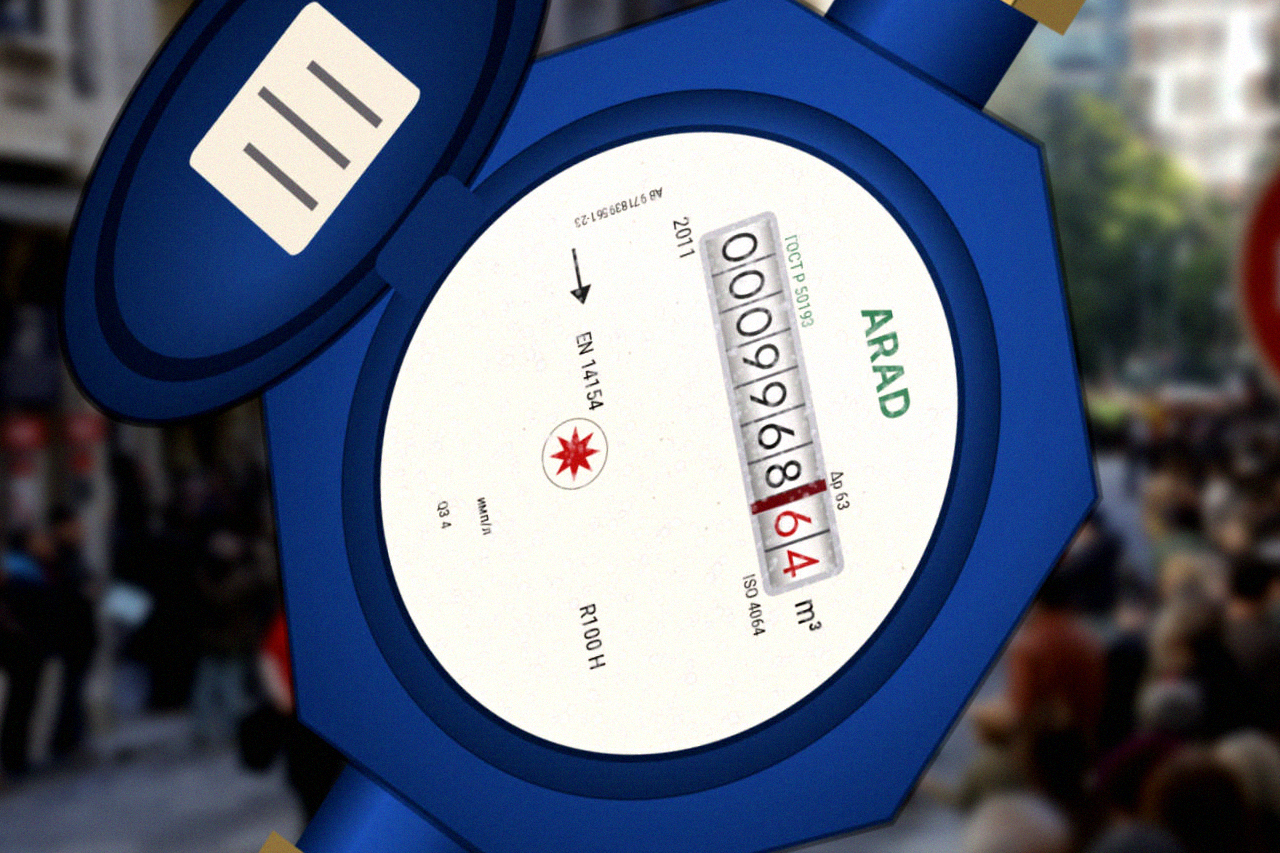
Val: 9968.64 m³
